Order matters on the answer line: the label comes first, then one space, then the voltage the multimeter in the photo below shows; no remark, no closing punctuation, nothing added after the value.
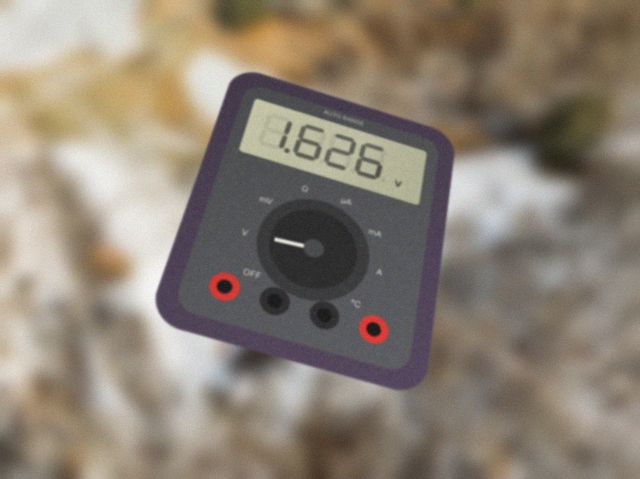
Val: 1.626 V
